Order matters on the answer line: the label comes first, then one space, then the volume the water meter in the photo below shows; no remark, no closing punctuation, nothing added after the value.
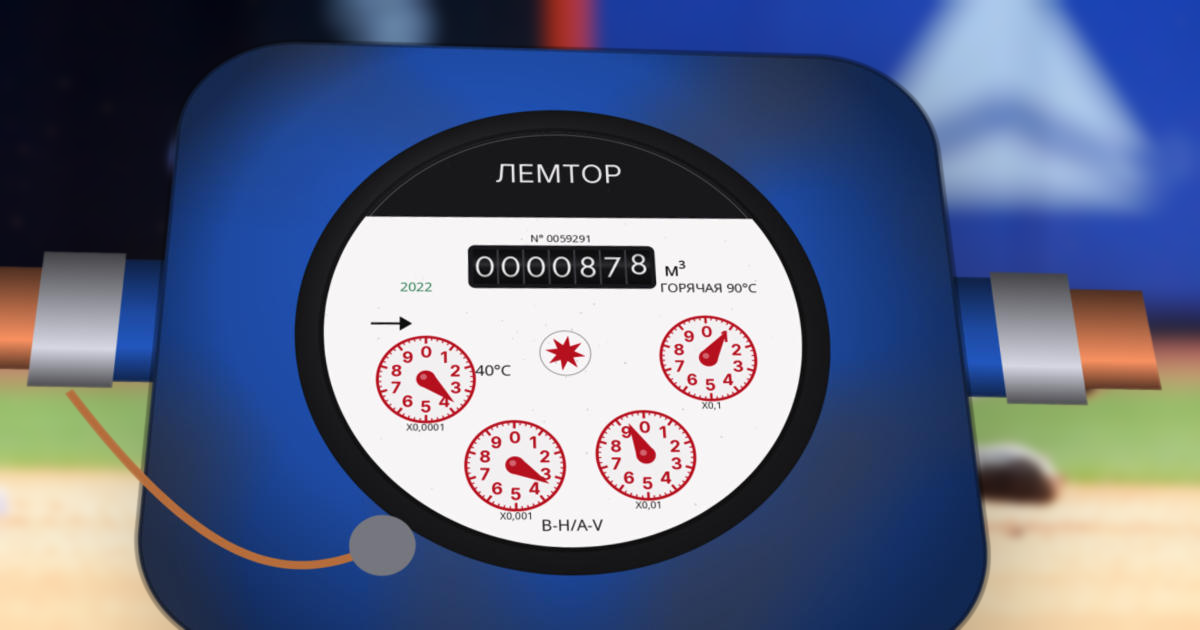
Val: 878.0933 m³
